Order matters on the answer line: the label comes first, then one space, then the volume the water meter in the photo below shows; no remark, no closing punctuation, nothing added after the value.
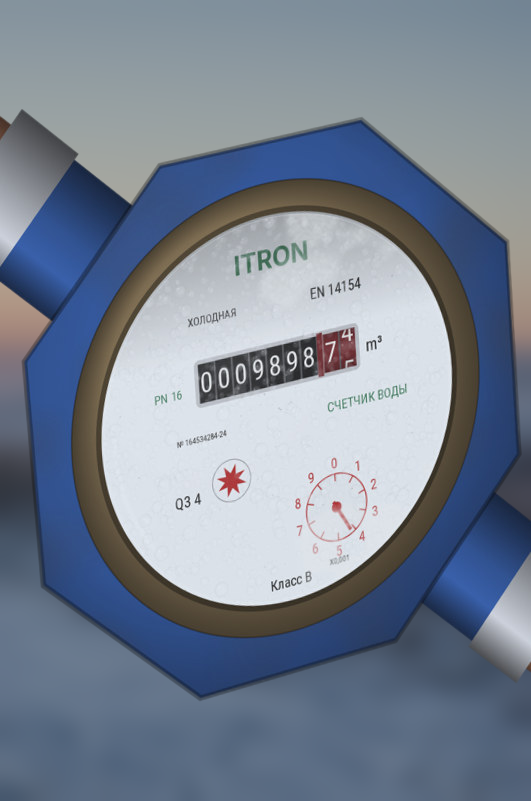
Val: 9898.744 m³
